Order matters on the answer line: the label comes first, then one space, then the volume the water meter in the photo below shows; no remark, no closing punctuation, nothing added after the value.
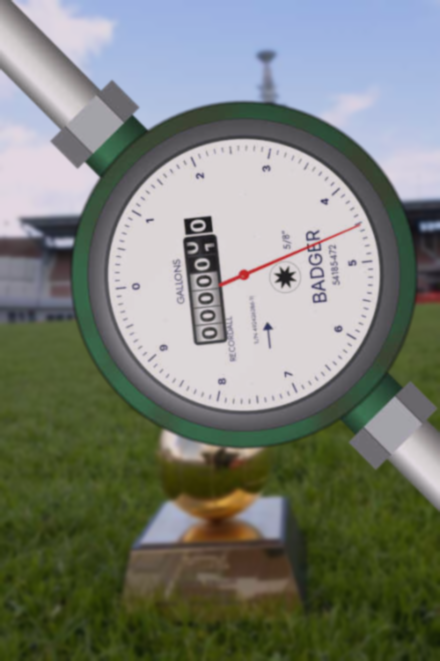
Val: 4.5 gal
